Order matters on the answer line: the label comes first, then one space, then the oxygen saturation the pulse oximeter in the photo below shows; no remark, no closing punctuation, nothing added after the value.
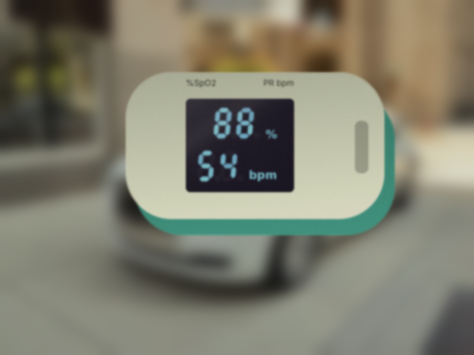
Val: 88 %
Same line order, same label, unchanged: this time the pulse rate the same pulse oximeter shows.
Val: 54 bpm
